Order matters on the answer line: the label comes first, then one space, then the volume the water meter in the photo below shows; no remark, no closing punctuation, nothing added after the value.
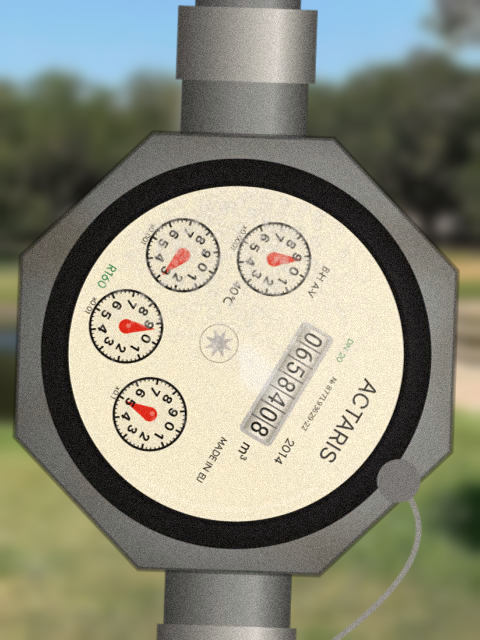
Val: 658408.4929 m³
